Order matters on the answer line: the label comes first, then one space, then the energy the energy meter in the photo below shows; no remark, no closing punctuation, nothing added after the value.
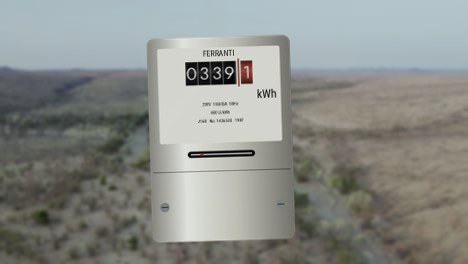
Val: 339.1 kWh
